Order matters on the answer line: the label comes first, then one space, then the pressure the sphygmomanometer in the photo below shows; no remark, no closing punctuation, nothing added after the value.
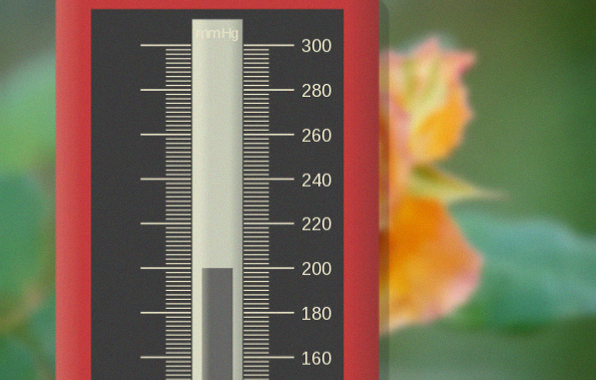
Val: 200 mmHg
